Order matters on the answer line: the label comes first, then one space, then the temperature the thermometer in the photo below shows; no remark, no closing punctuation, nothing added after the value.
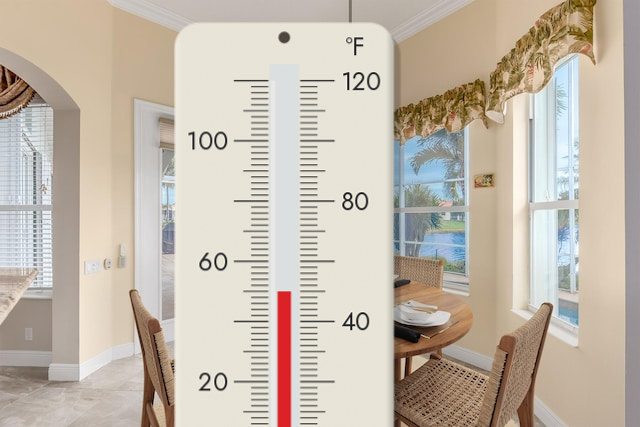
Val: 50 °F
